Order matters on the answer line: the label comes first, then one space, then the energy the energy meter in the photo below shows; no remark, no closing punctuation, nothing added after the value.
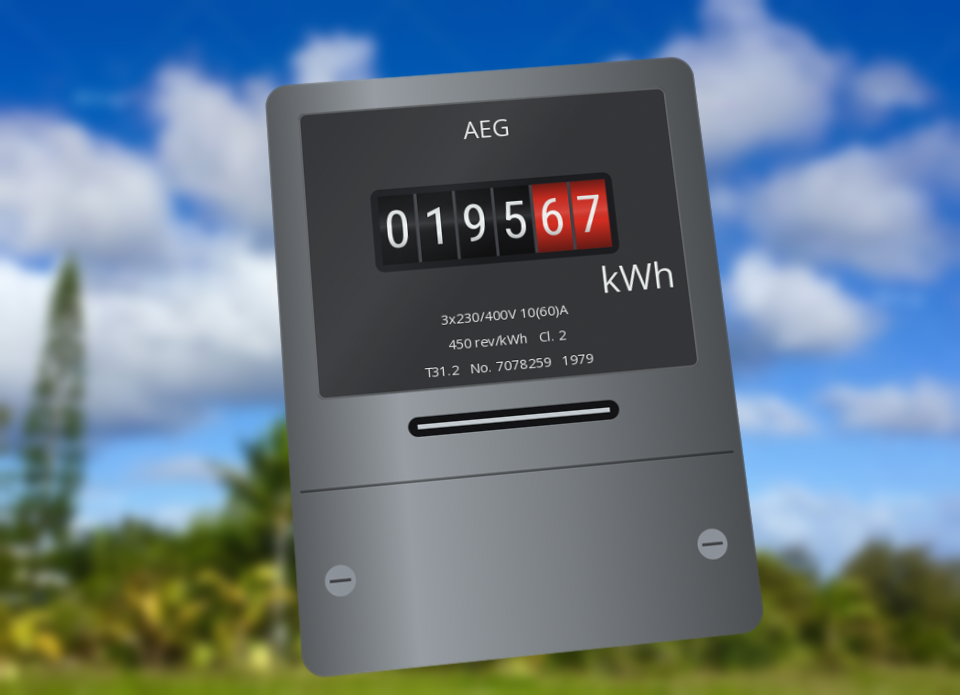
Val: 195.67 kWh
